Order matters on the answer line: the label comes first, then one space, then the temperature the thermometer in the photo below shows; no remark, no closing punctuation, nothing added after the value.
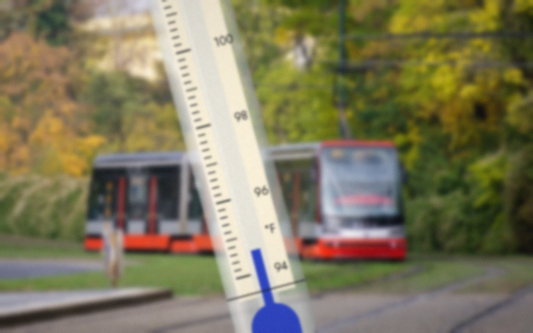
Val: 94.6 °F
